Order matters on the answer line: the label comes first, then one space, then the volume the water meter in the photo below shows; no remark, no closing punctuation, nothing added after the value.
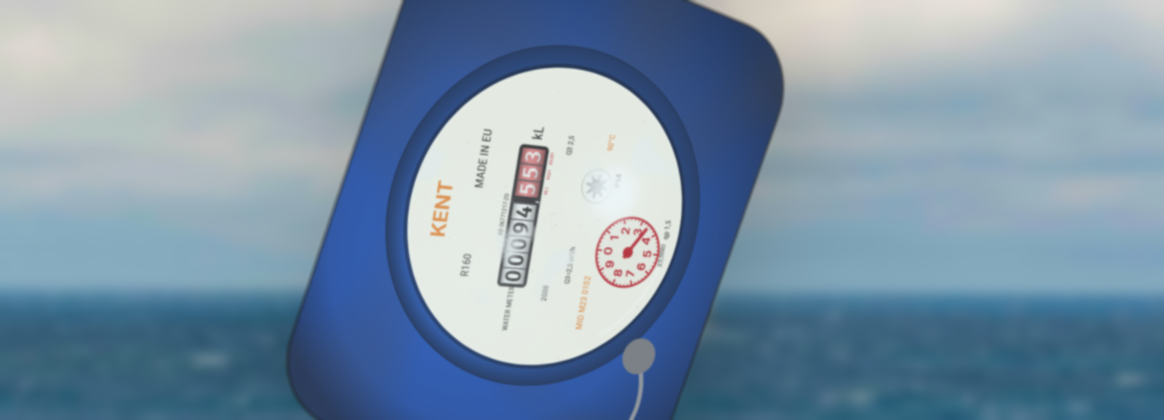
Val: 94.5533 kL
